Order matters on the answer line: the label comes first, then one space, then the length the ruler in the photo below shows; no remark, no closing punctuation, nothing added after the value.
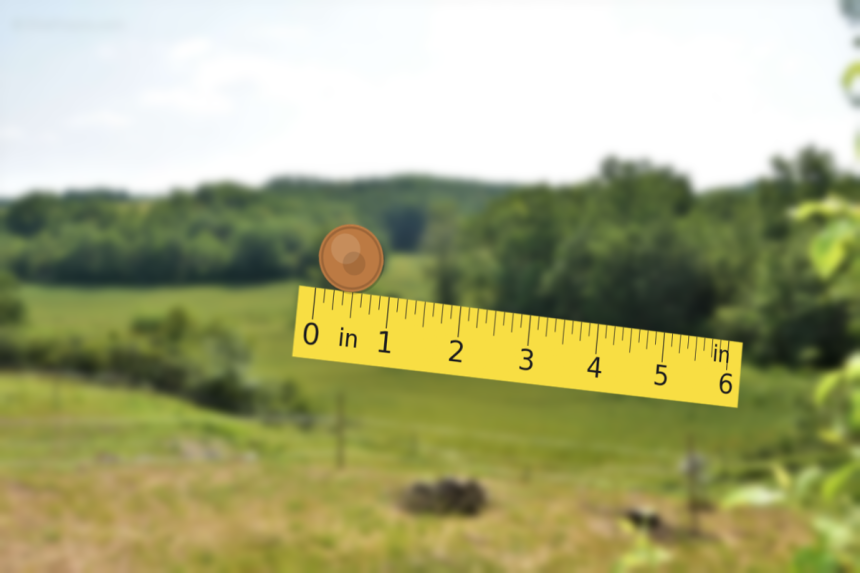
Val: 0.875 in
